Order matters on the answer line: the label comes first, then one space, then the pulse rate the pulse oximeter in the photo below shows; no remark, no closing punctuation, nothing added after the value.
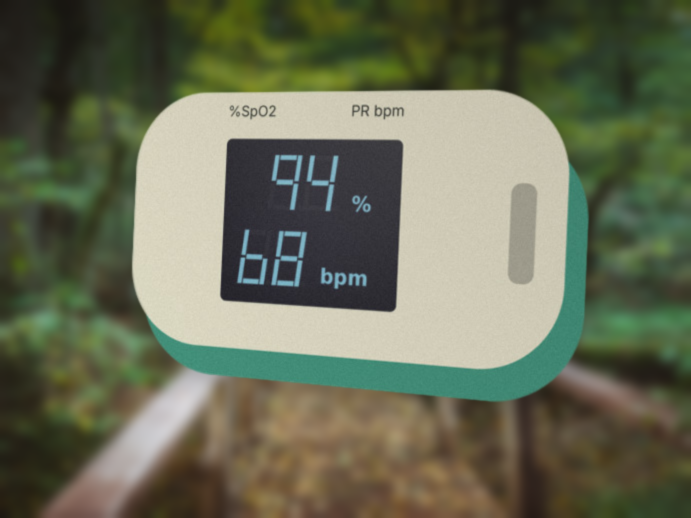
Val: 68 bpm
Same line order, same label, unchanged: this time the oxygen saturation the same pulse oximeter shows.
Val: 94 %
